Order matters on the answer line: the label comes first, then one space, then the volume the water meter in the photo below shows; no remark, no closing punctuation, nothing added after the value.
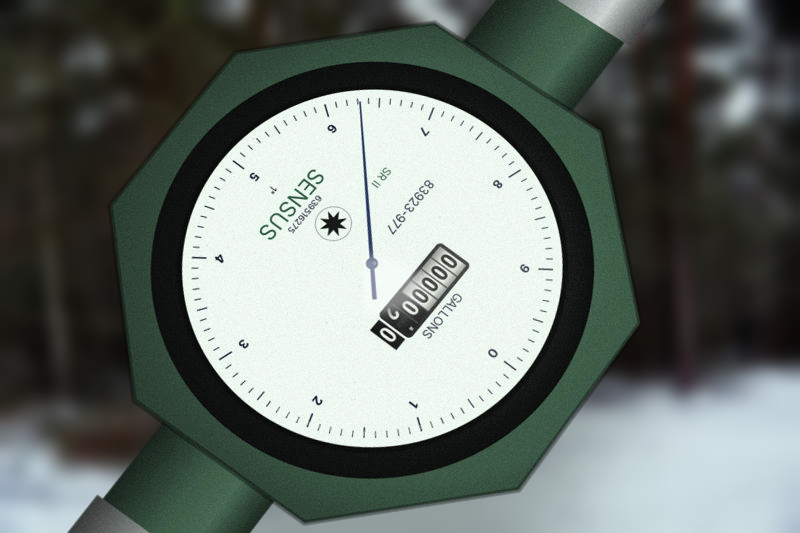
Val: 16.3 gal
